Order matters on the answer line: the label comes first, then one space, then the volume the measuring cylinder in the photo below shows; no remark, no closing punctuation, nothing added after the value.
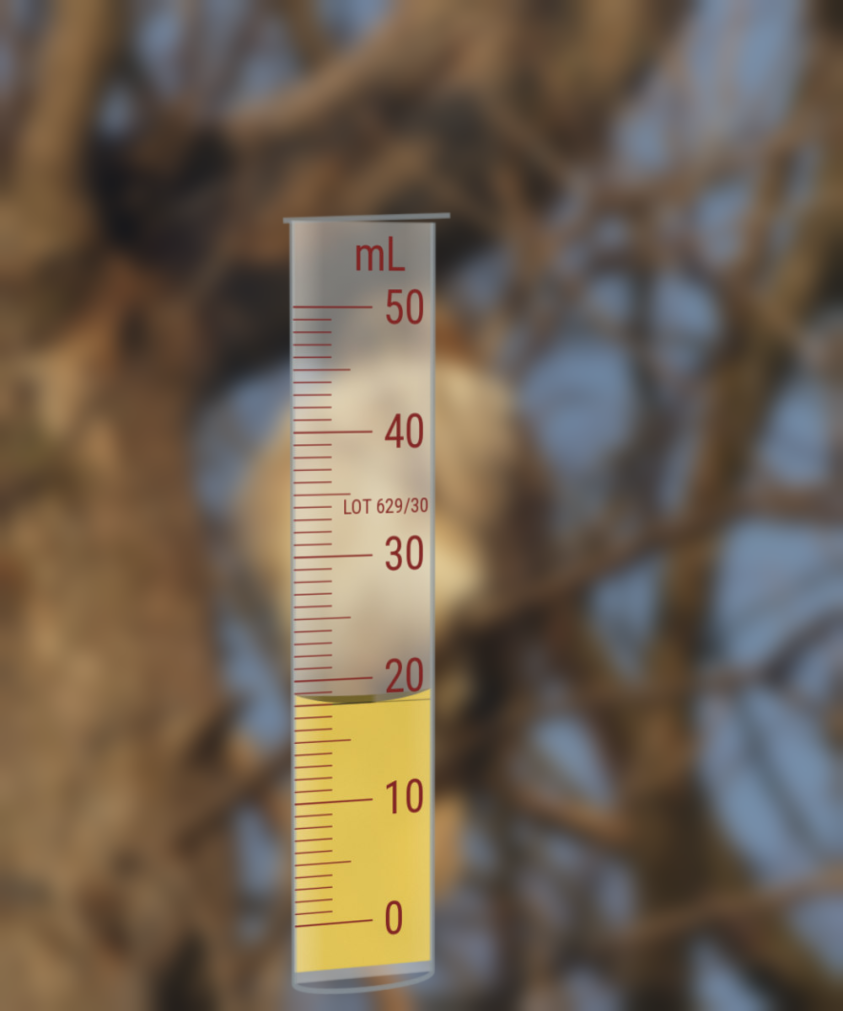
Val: 18 mL
